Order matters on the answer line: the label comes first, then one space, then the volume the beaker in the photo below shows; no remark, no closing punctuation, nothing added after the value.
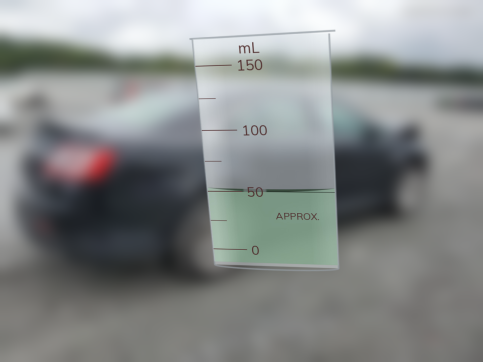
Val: 50 mL
